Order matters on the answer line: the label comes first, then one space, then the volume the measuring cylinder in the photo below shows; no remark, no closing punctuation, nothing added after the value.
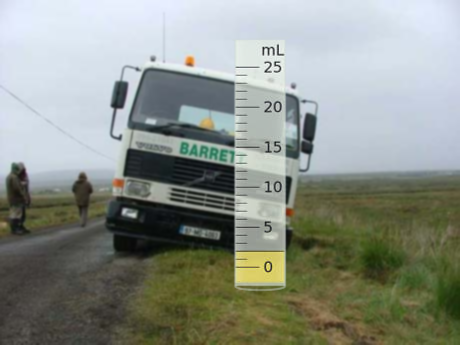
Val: 2 mL
